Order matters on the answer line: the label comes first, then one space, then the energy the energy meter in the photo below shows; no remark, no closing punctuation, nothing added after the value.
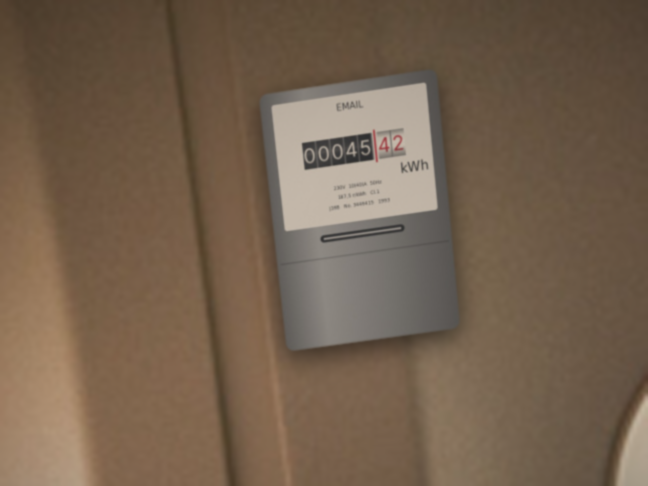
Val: 45.42 kWh
